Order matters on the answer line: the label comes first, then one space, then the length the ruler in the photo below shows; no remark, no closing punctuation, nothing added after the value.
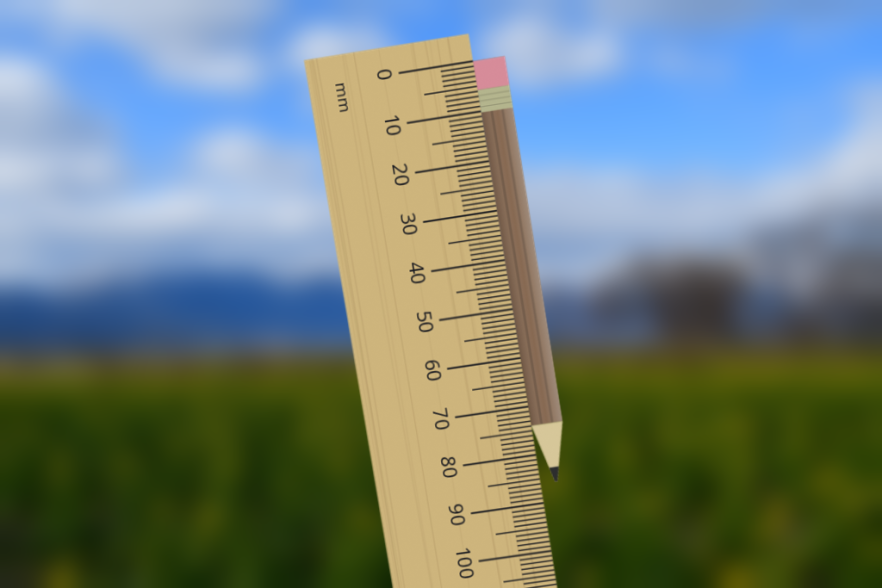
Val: 86 mm
